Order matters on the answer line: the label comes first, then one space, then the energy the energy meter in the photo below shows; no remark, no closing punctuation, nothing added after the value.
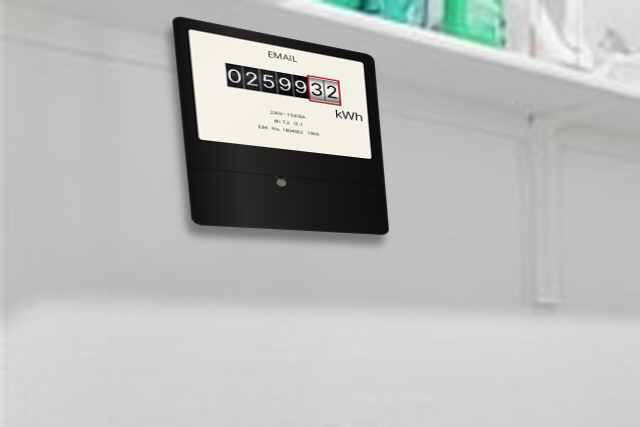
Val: 2599.32 kWh
